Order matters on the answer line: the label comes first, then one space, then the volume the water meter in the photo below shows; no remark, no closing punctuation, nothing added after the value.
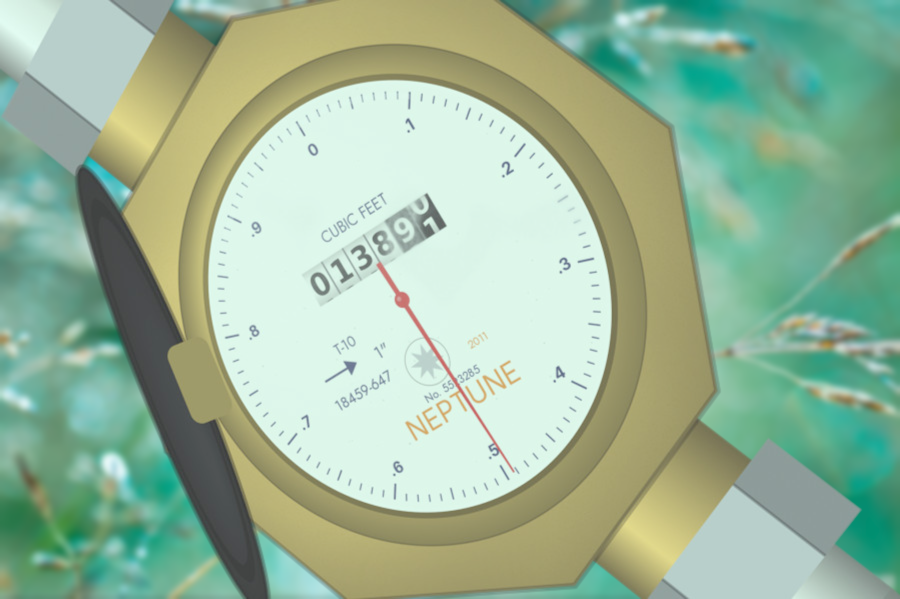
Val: 13890.49 ft³
